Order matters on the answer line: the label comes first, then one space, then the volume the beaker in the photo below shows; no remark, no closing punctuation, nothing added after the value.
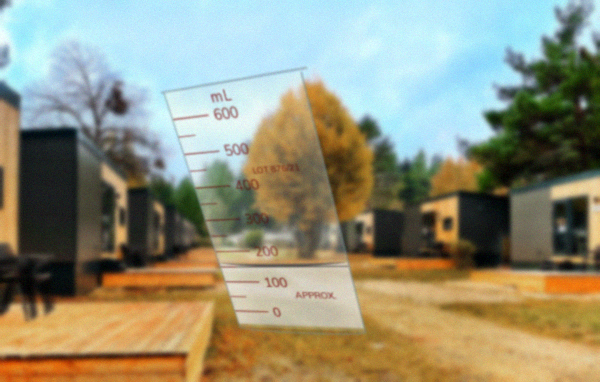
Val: 150 mL
